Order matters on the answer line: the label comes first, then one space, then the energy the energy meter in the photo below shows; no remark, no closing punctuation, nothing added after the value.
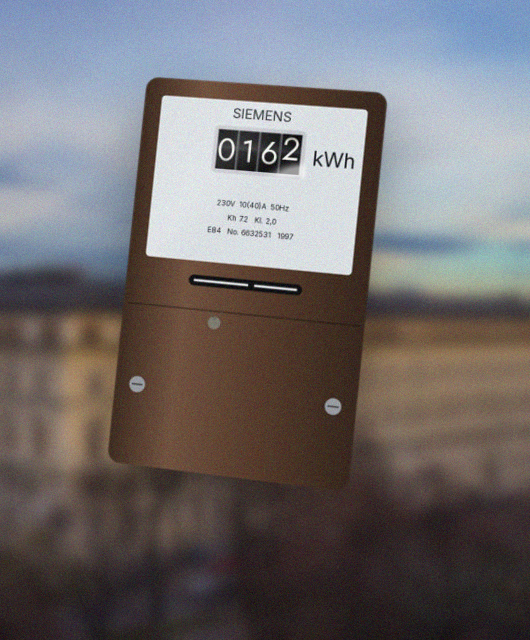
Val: 162 kWh
